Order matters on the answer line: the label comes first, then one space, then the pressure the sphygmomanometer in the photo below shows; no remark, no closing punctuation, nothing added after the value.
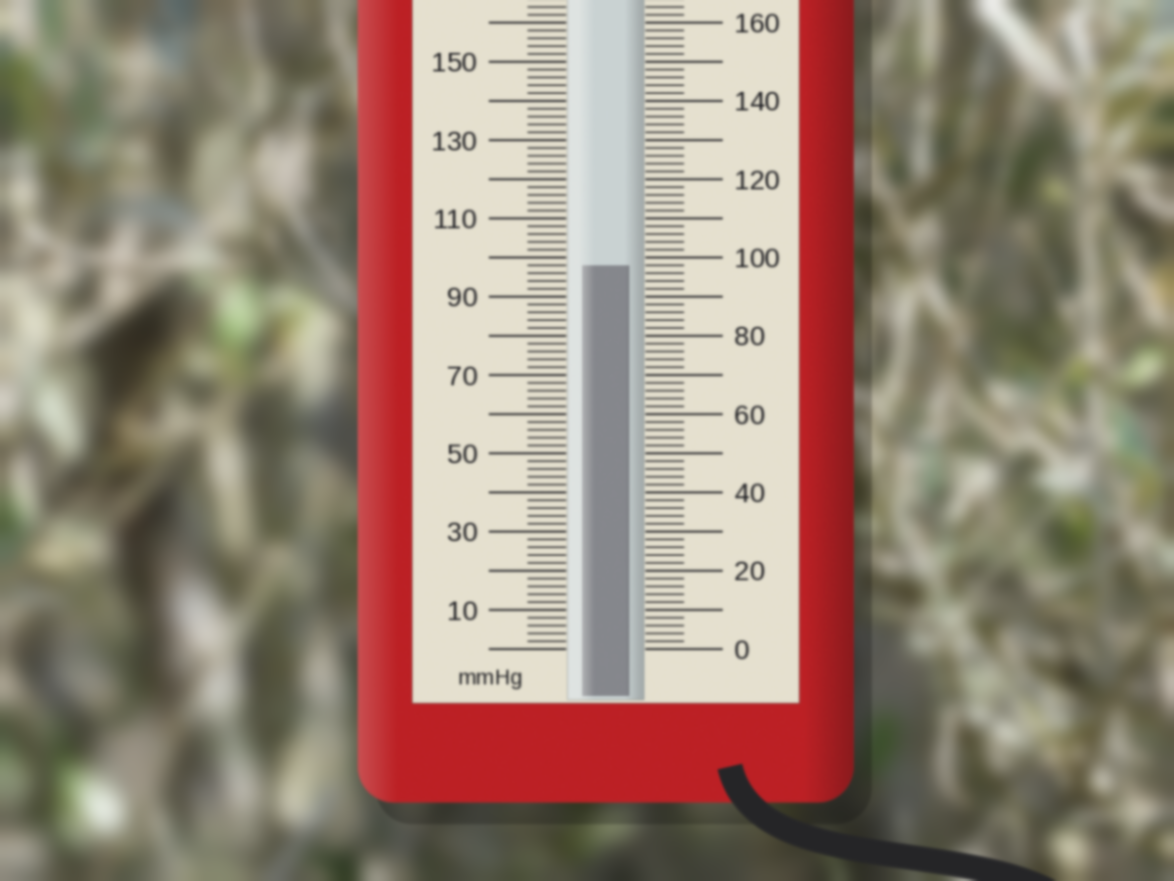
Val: 98 mmHg
